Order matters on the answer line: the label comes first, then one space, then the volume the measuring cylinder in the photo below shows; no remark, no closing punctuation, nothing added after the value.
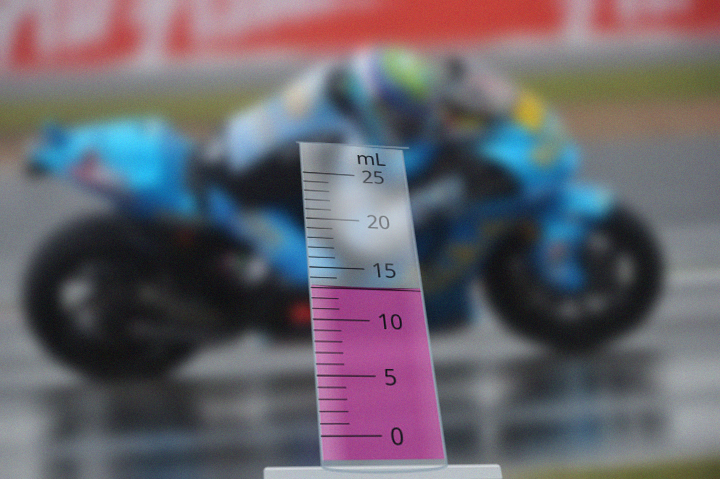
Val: 13 mL
